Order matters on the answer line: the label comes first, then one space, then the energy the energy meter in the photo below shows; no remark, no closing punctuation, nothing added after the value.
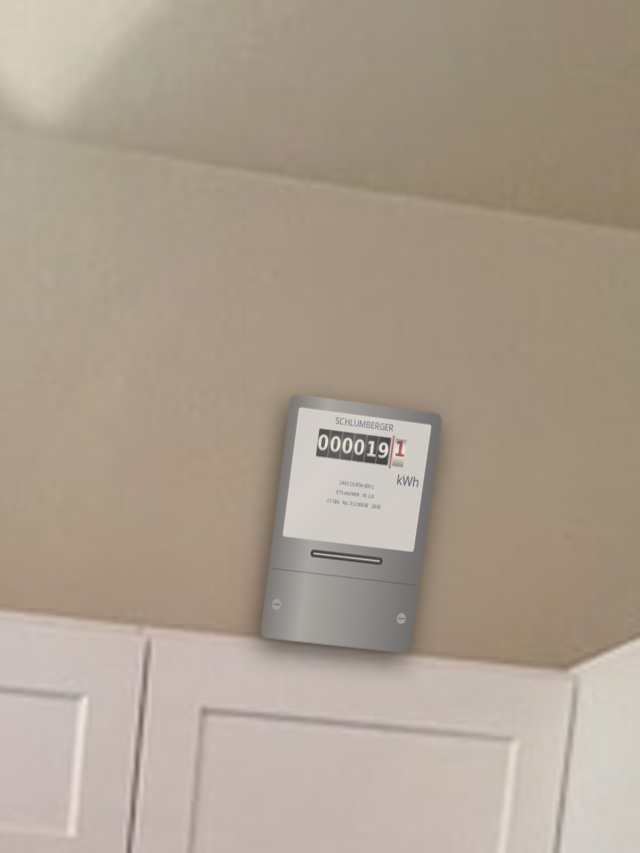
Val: 19.1 kWh
